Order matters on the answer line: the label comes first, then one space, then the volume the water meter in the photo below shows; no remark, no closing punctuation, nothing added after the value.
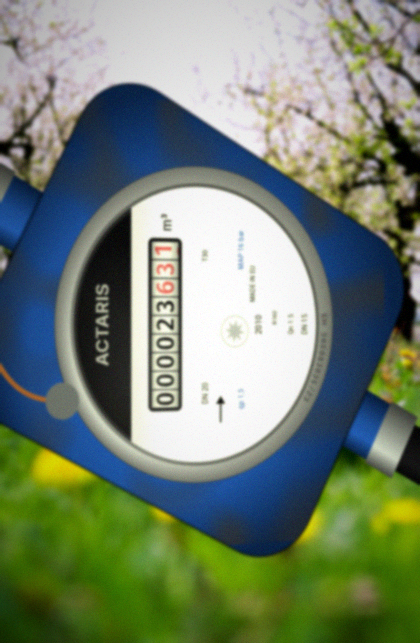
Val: 23.631 m³
